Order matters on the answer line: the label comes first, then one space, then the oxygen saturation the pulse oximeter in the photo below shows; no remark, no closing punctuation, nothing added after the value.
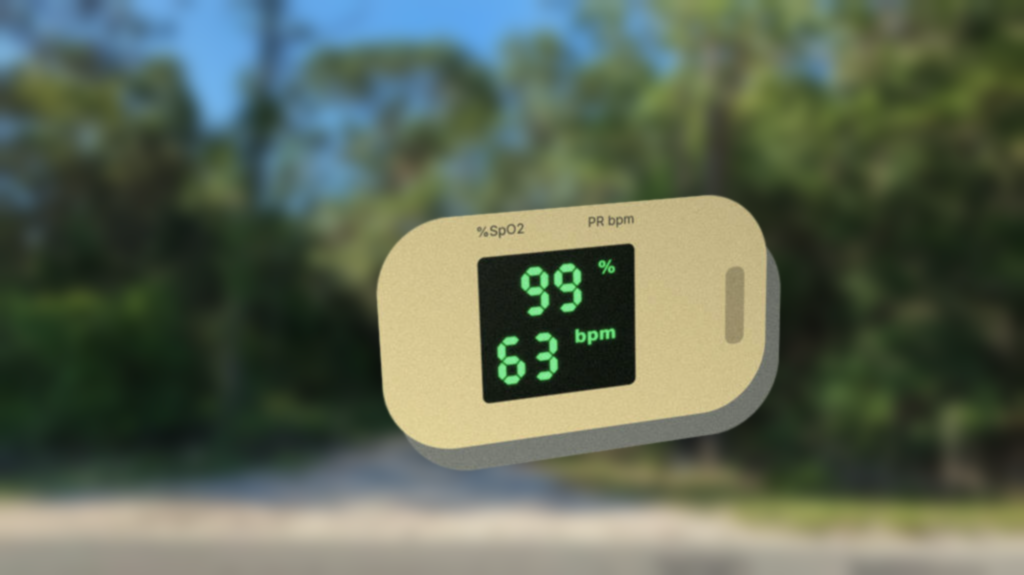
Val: 99 %
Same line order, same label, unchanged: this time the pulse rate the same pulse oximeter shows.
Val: 63 bpm
